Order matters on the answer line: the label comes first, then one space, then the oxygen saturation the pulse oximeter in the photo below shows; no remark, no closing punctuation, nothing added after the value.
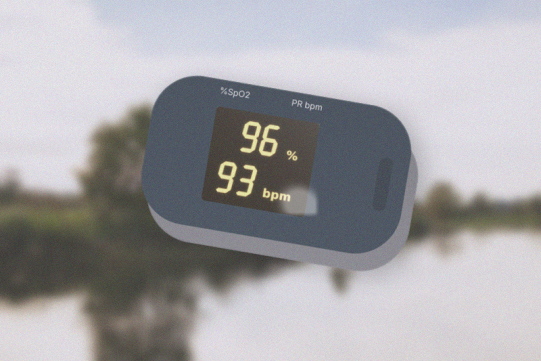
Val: 96 %
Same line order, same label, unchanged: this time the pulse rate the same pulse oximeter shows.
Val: 93 bpm
